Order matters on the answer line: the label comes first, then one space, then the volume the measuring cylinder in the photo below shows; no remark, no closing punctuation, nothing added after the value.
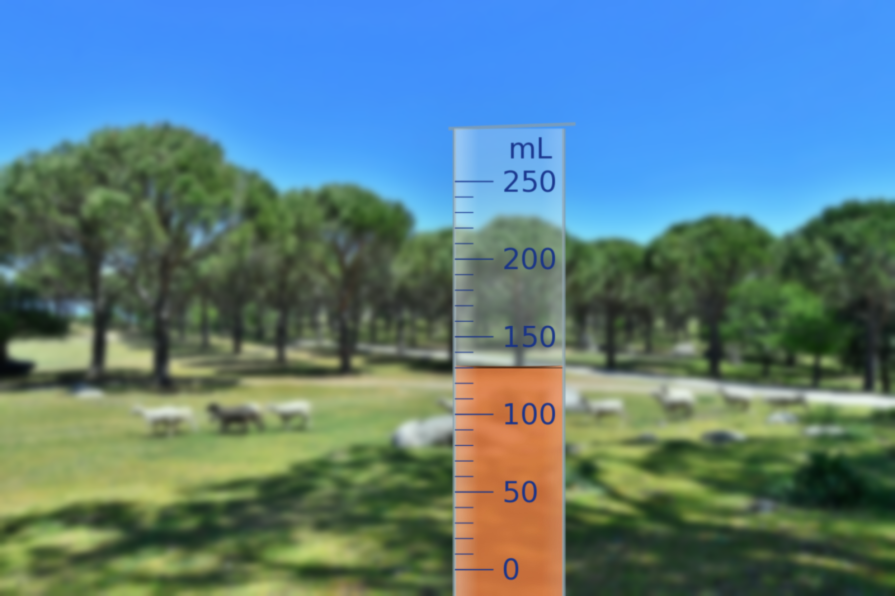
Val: 130 mL
